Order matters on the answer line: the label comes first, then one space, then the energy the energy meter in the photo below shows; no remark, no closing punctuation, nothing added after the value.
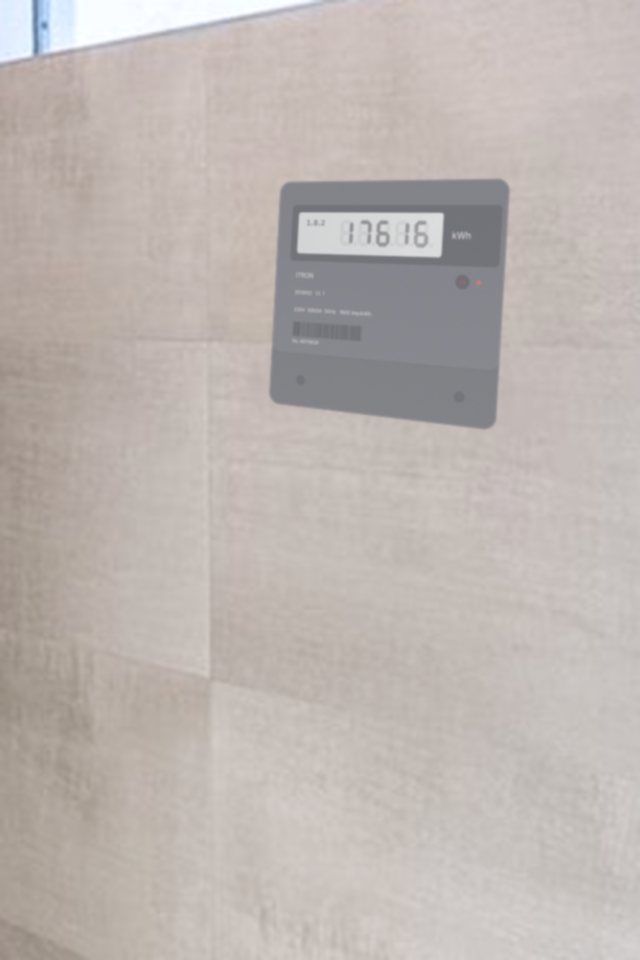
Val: 17616 kWh
